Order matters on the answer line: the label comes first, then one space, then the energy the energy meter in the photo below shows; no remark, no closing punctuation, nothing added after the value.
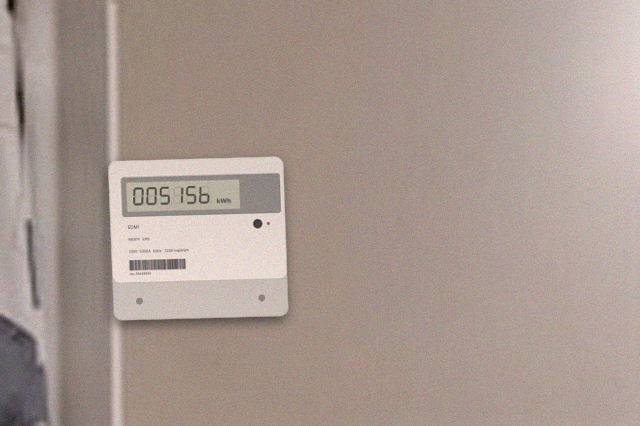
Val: 5156 kWh
